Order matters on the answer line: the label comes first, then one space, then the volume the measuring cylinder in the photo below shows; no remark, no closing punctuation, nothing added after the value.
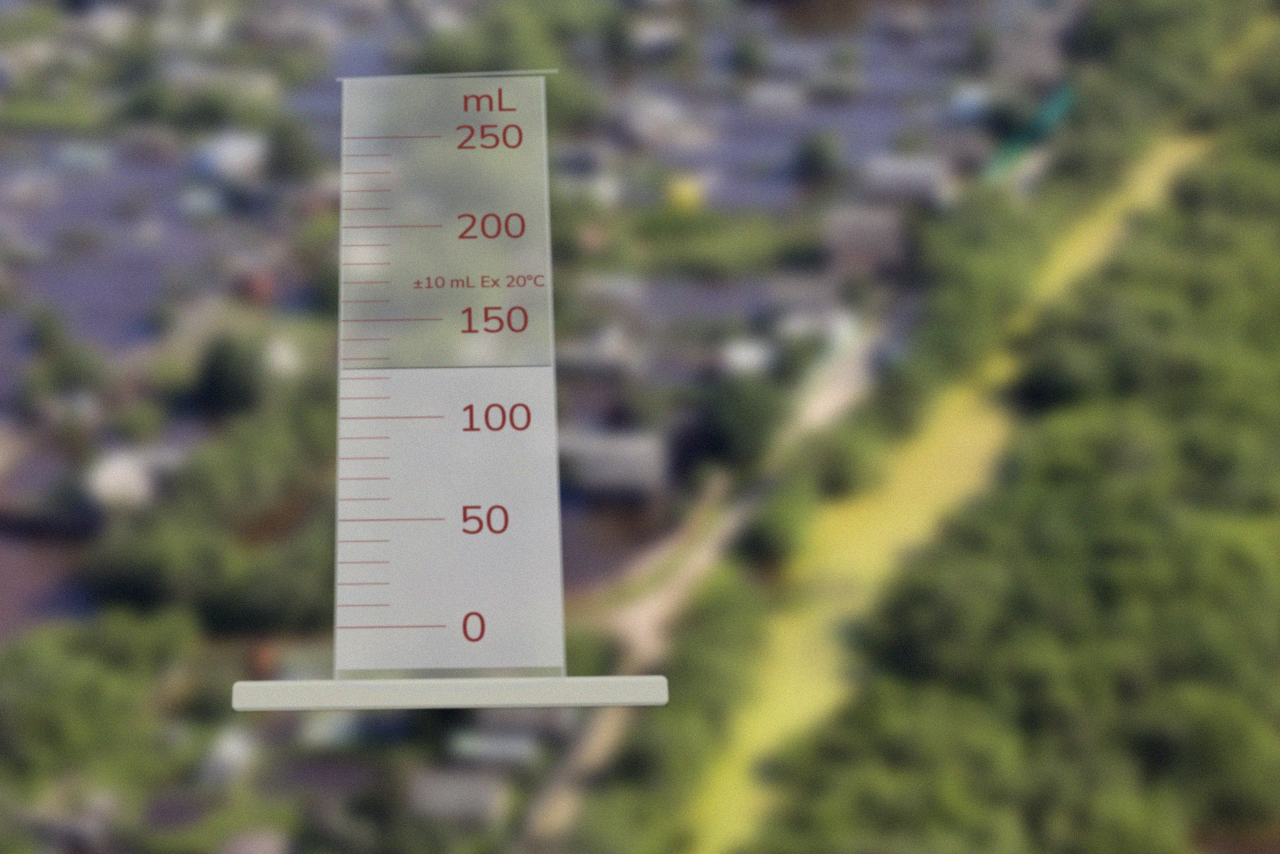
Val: 125 mL
